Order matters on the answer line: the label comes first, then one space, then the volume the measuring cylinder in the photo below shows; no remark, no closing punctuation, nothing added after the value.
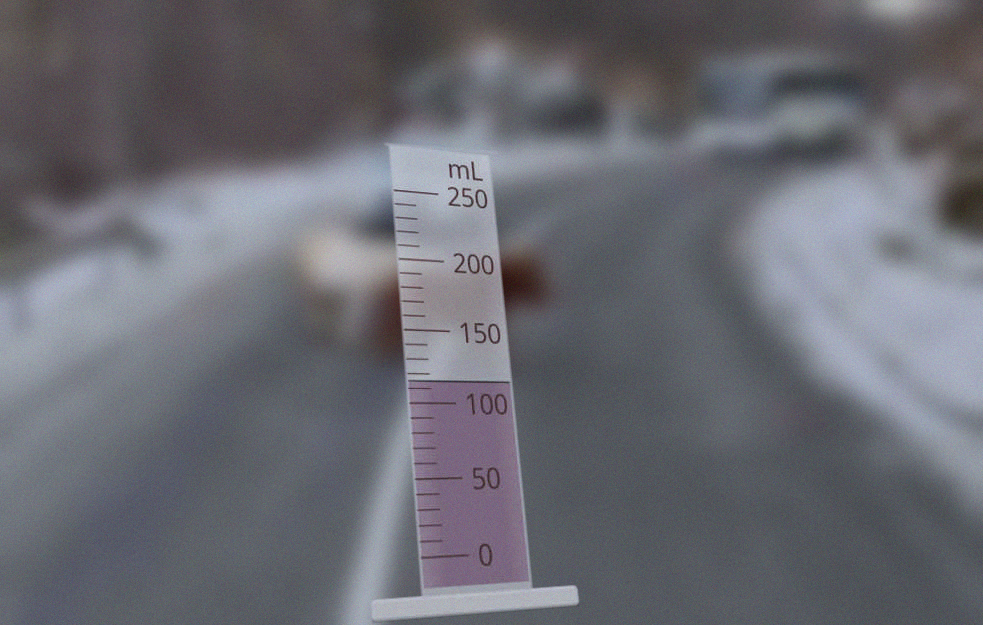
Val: 115 mL
